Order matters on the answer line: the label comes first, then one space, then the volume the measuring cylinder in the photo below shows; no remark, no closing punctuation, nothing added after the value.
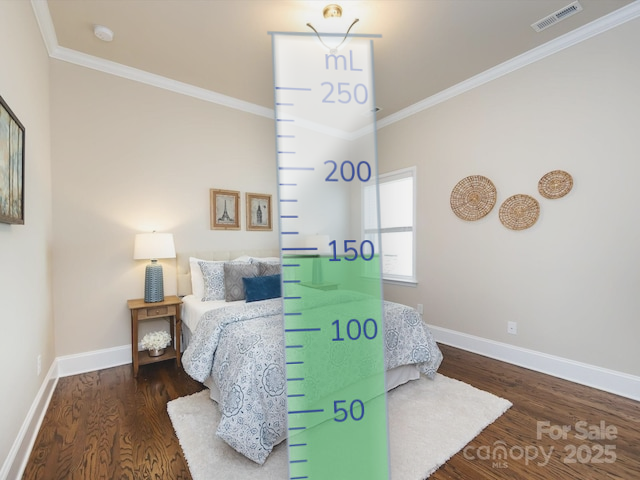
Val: 145 mL
